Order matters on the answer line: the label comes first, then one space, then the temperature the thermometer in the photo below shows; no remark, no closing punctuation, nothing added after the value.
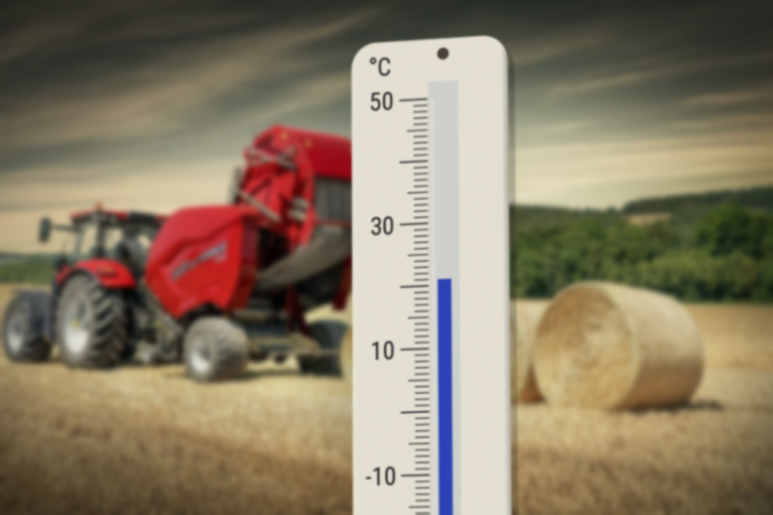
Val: 21 °C
